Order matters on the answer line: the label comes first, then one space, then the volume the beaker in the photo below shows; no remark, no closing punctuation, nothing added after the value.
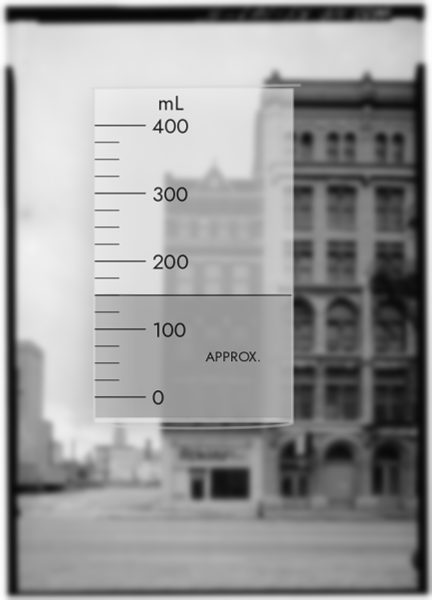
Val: 150 mL
